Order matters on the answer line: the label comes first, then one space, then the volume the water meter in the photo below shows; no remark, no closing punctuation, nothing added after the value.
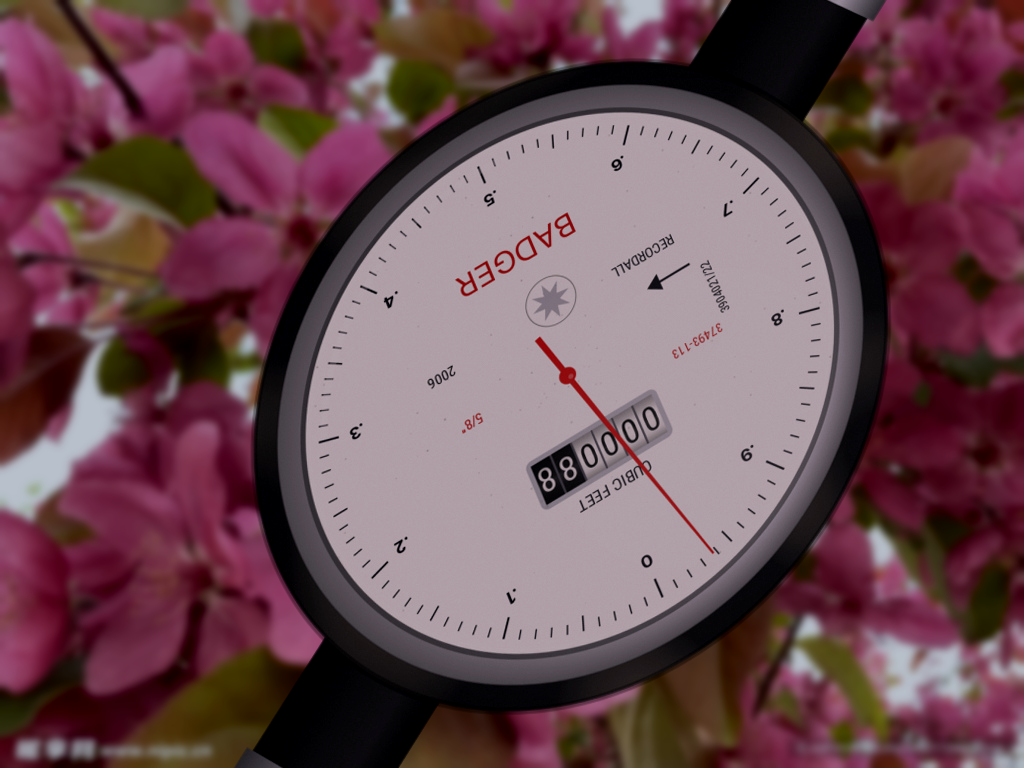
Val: 87.96 ft³
